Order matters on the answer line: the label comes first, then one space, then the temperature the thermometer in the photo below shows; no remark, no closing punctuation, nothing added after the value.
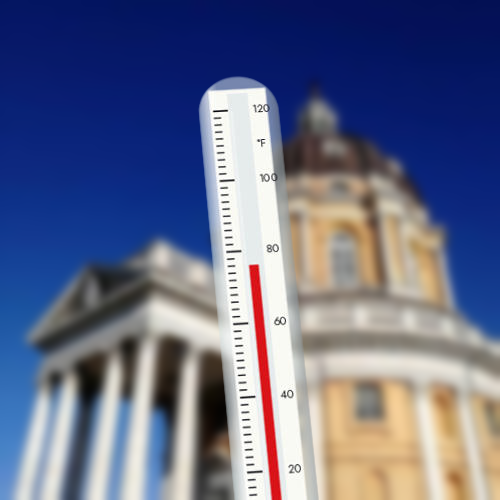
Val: 76 °F
